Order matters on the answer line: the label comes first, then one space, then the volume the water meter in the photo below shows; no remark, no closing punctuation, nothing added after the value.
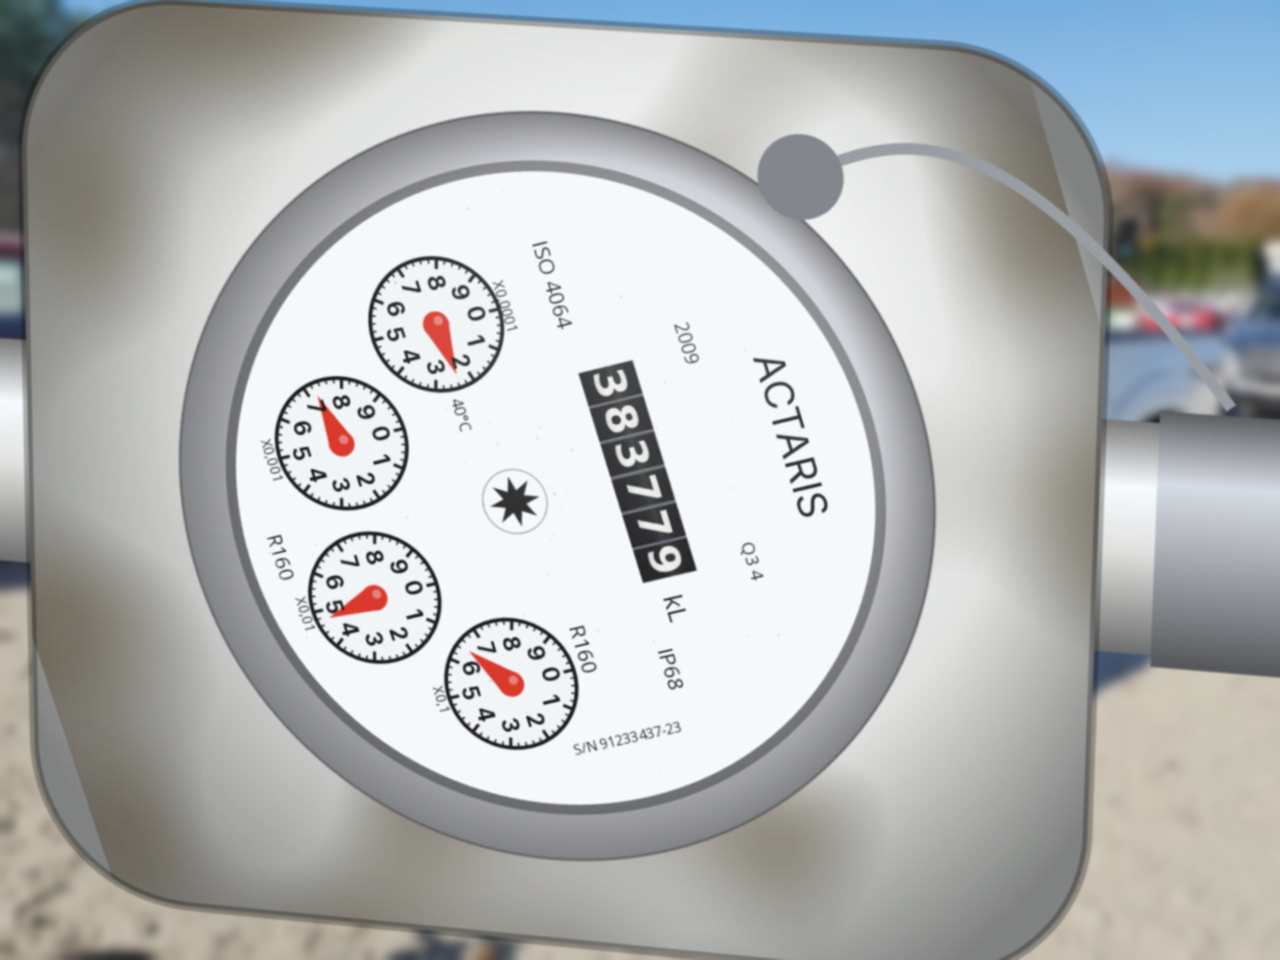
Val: 383779.6472 kL
